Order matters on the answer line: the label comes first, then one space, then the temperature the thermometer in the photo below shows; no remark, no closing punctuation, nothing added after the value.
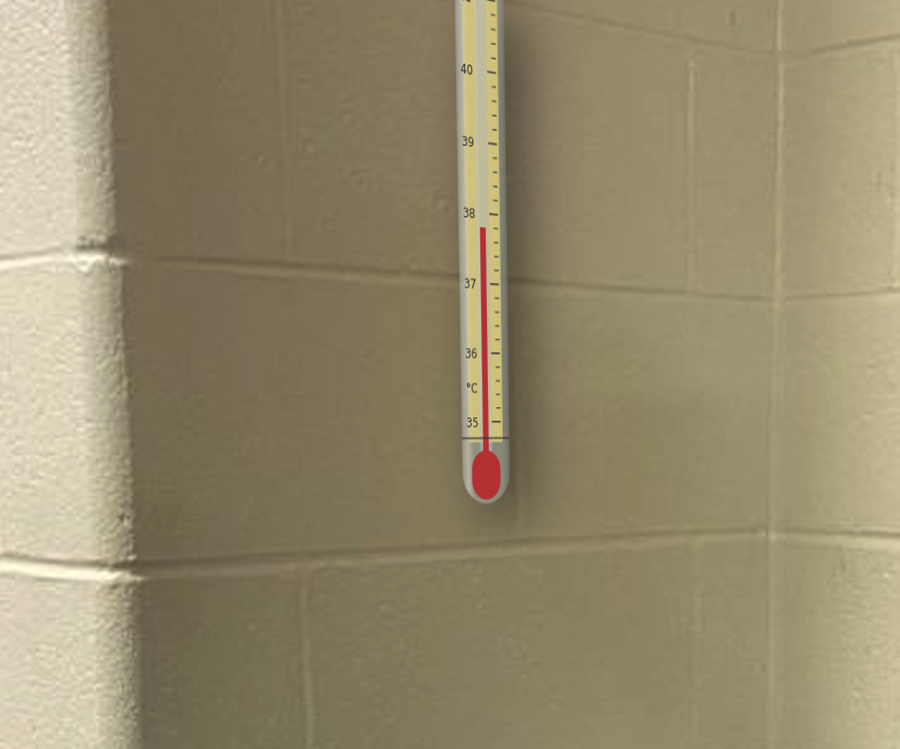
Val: 37.8 °C
